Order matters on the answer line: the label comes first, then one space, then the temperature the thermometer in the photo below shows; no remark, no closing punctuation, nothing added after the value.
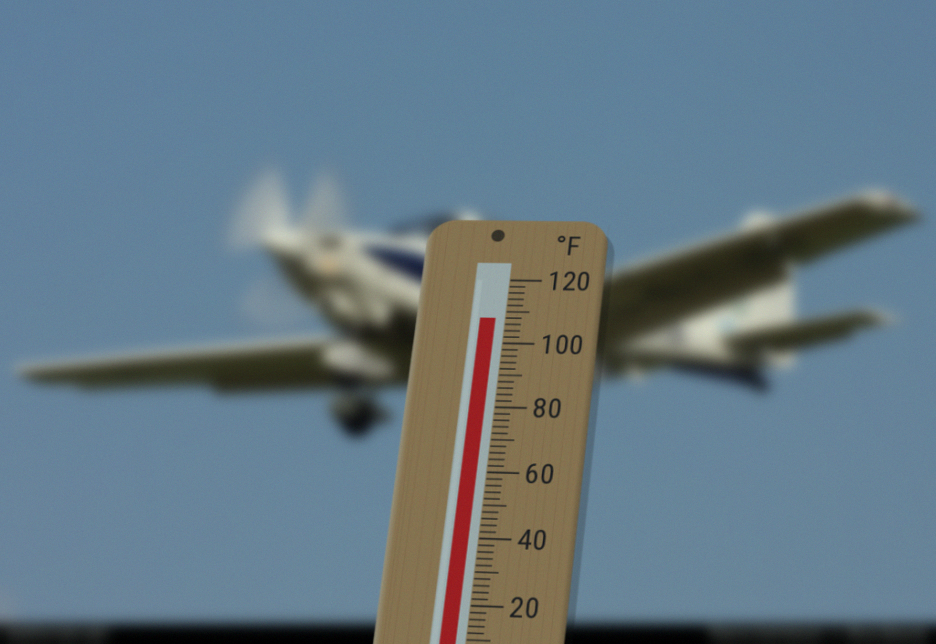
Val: 108 °F
